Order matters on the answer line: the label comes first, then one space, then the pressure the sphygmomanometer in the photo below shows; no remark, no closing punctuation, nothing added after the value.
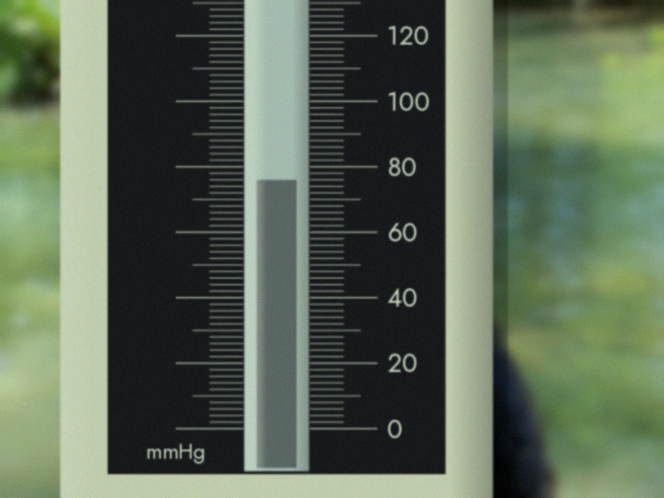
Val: 76 mmHg
